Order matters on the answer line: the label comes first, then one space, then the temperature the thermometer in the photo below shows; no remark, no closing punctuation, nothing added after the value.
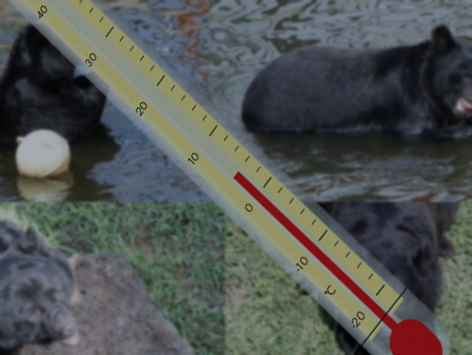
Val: 4 °C
